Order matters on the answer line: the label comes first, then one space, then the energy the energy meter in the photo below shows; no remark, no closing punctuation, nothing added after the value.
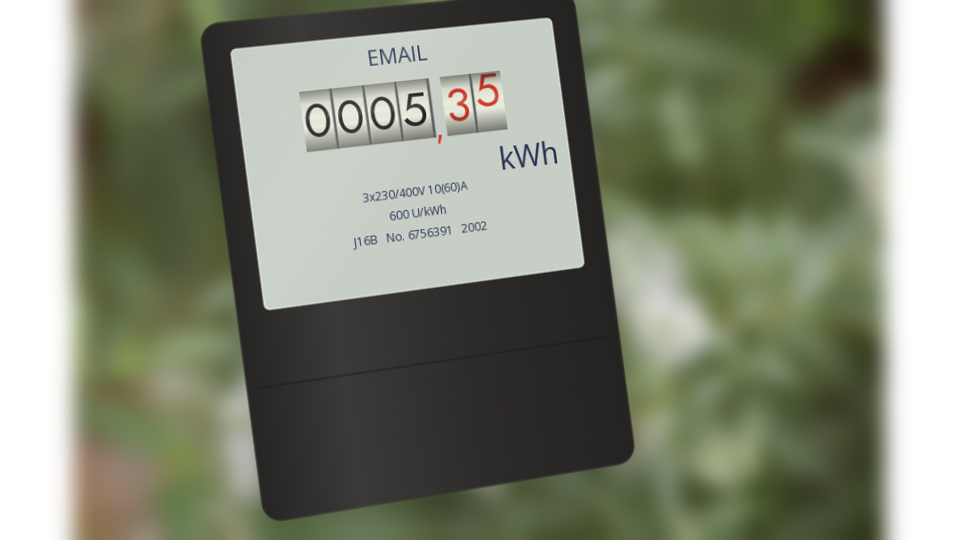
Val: 5.35 kWh
